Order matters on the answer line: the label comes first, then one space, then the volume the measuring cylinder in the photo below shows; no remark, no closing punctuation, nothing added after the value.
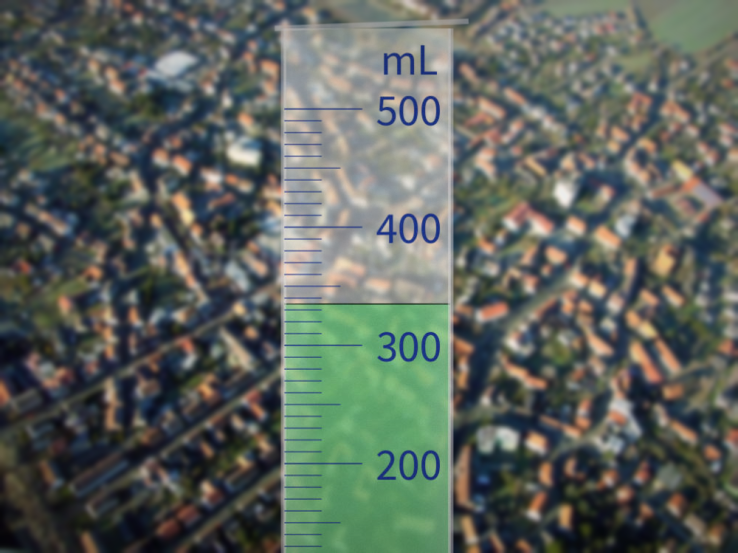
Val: 335 mL
